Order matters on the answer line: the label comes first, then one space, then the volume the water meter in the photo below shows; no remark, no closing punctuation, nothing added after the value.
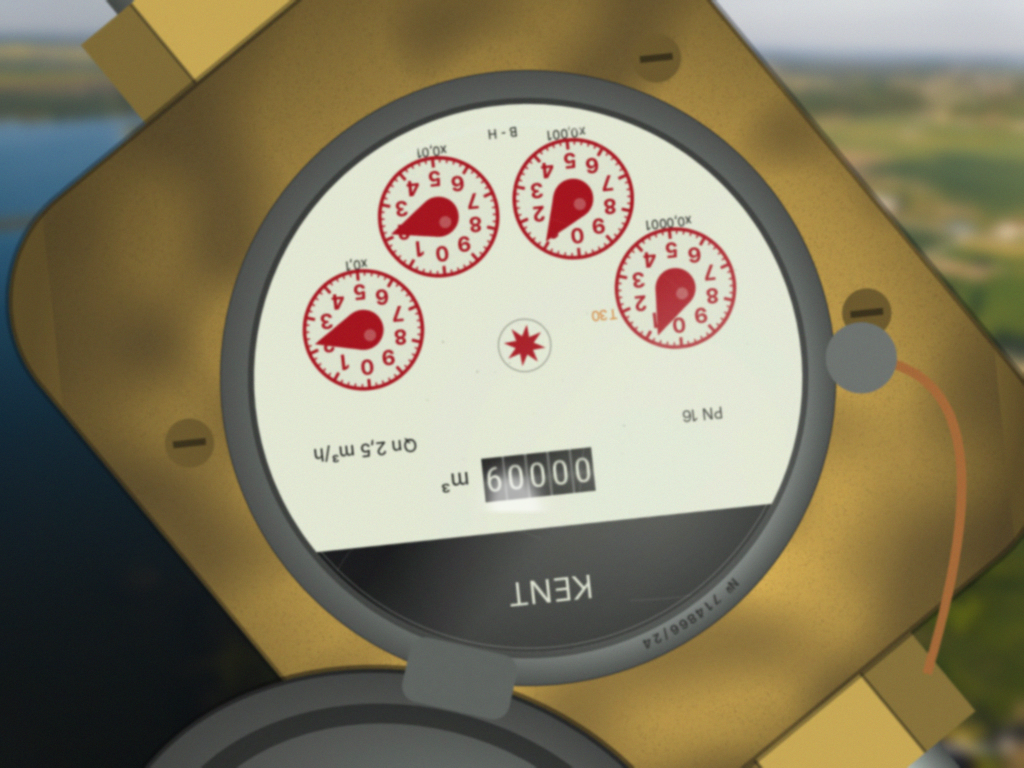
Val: 9.2210 m³
